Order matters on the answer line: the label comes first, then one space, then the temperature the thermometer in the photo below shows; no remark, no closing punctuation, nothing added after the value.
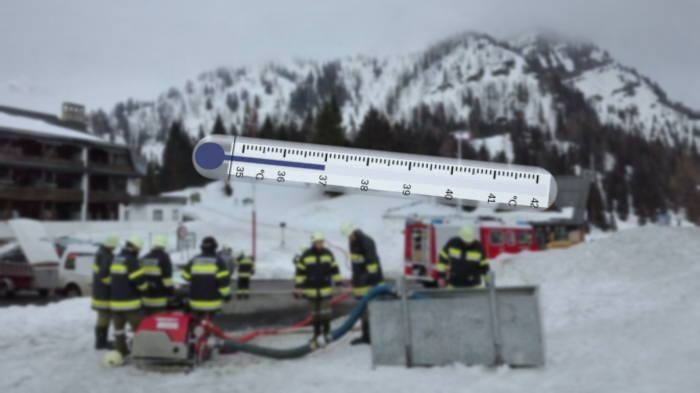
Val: 37 °C
